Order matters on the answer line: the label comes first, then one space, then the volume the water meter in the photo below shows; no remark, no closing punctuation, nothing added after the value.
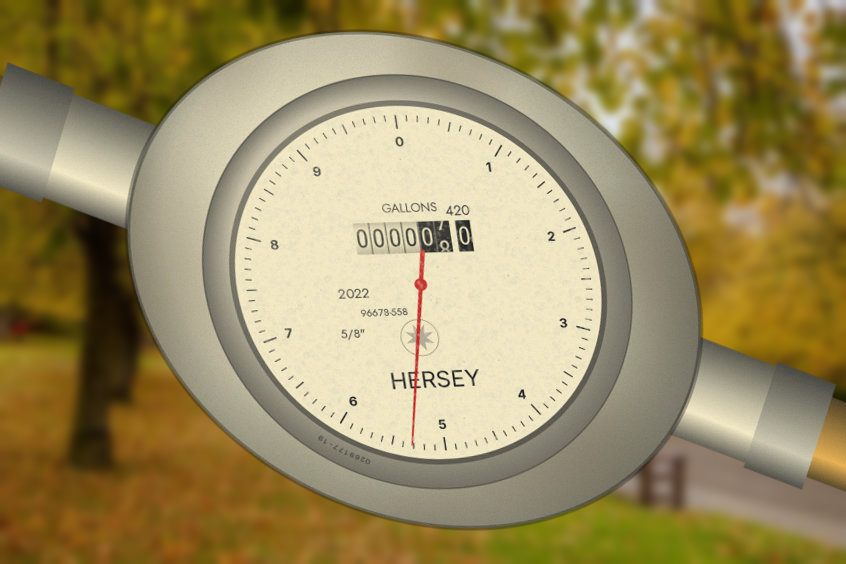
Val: 75.3 gal
